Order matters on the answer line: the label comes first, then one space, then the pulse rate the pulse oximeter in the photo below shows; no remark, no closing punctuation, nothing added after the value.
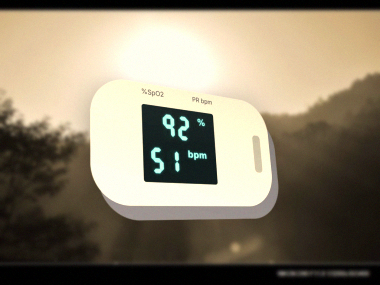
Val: 51 bpm
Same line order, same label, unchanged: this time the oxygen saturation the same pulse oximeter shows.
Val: 92 %
